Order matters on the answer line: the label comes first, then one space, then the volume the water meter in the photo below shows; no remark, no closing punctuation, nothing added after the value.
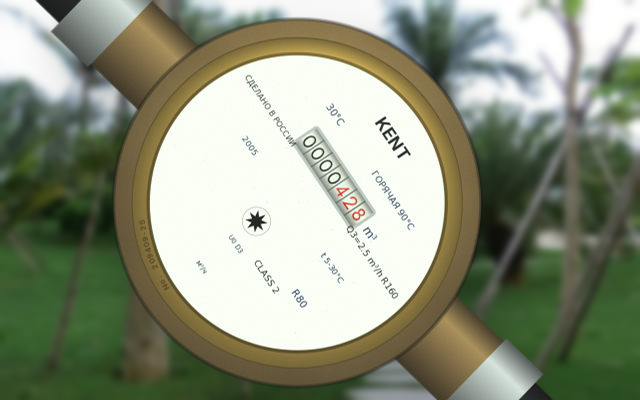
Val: 0.428 m³
